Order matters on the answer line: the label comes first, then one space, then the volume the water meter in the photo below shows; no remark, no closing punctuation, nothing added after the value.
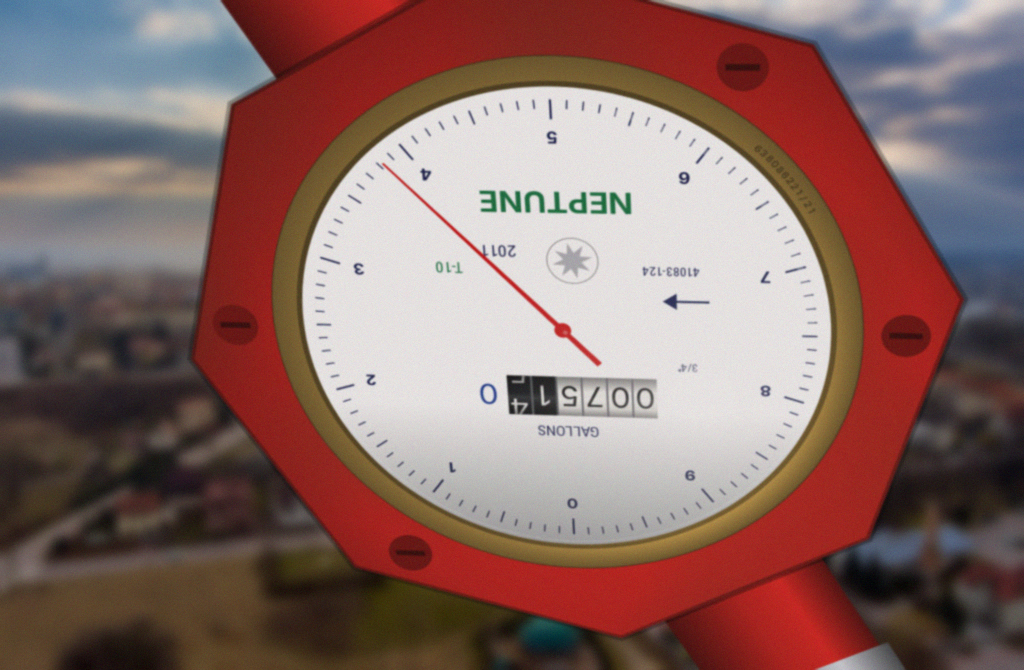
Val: 75143.8 gal
